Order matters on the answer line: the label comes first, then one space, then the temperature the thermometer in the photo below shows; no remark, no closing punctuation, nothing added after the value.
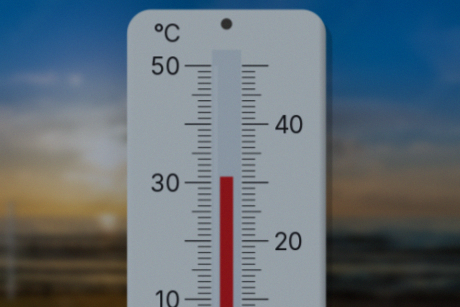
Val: 31 °C
